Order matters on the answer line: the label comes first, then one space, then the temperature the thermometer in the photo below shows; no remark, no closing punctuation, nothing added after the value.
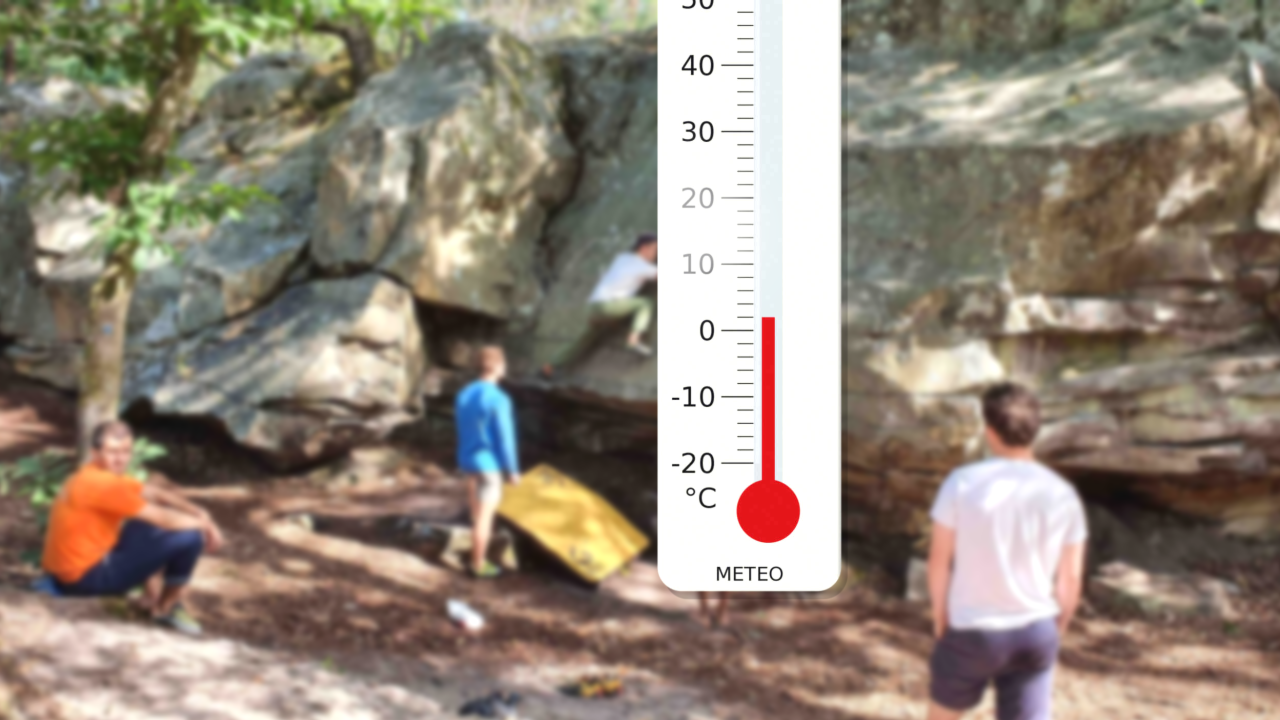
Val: 2 °C
